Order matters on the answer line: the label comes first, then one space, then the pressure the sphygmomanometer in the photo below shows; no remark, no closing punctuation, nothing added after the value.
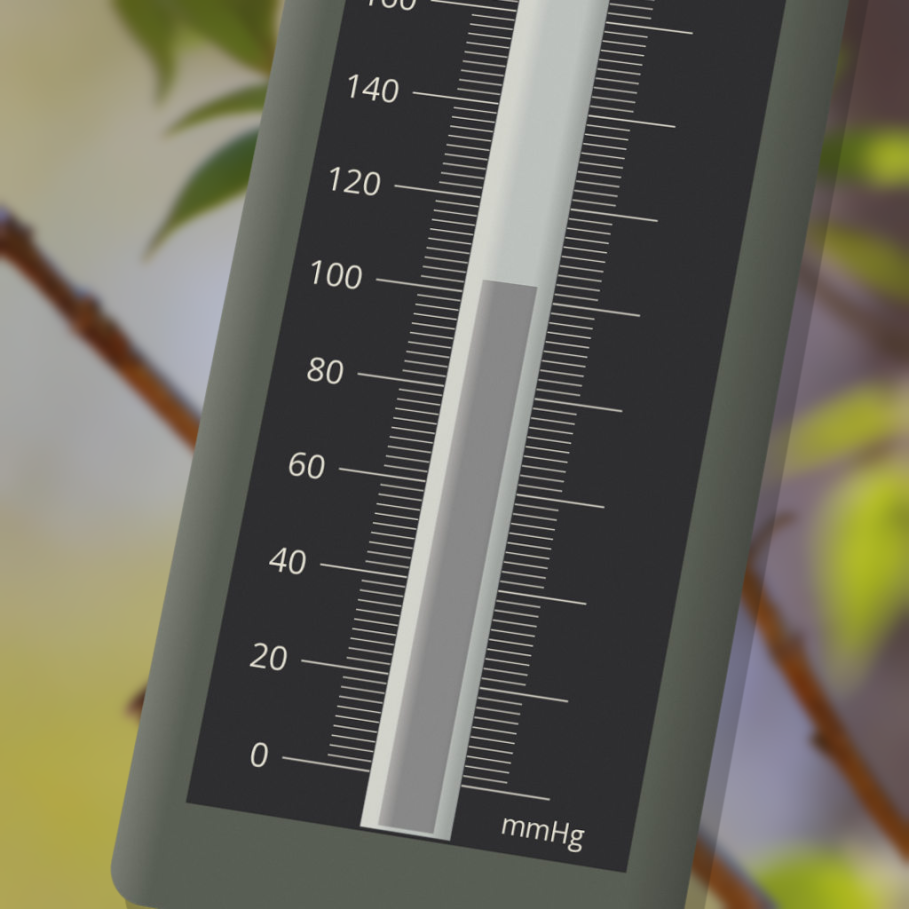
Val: 103 mmHg
